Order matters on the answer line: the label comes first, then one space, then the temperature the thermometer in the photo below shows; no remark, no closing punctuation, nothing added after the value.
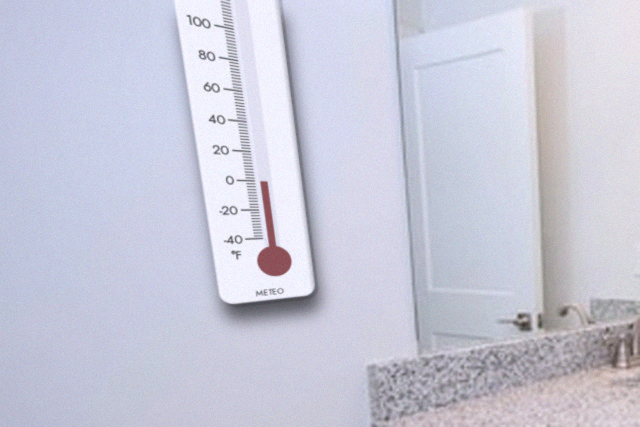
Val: 0 °F
